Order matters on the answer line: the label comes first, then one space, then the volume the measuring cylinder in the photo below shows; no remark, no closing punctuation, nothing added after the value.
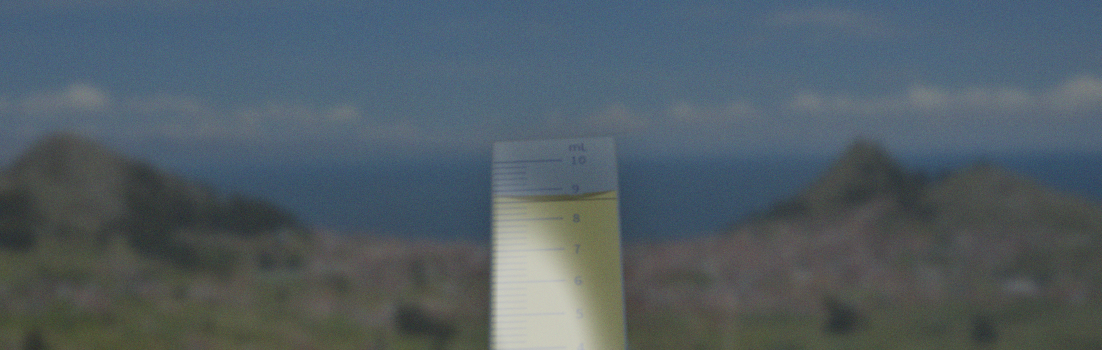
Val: 8.6 mL
